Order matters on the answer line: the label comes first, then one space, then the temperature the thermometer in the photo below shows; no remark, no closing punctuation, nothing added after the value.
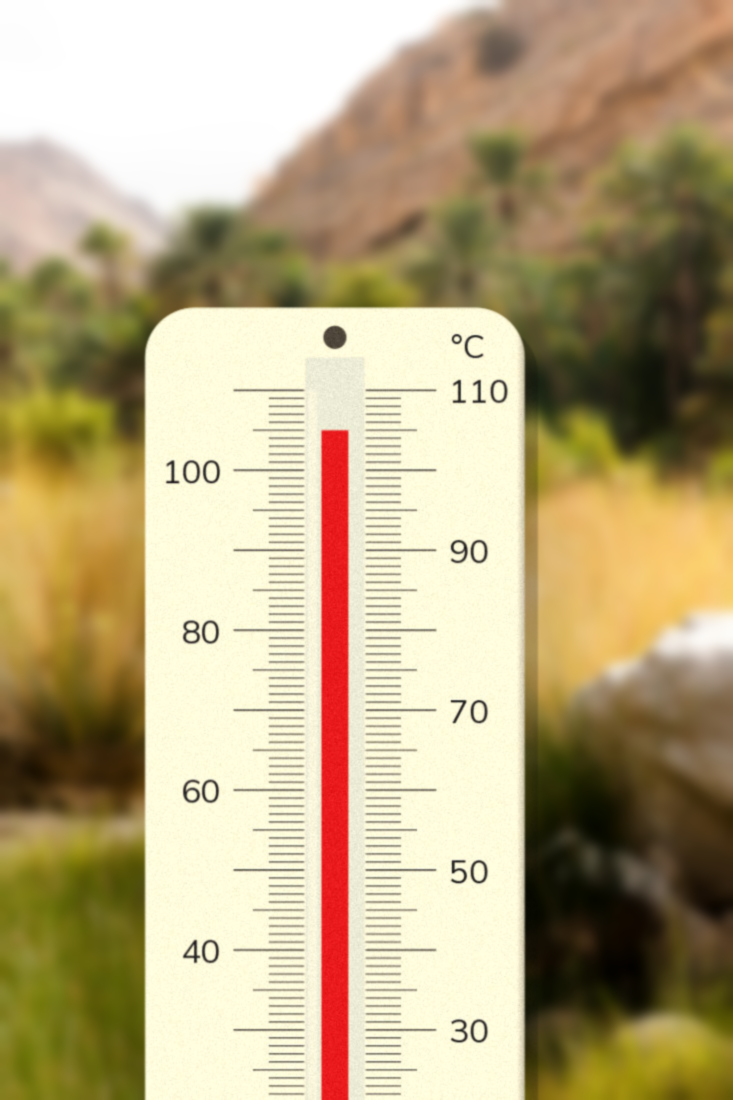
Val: 105 °C
